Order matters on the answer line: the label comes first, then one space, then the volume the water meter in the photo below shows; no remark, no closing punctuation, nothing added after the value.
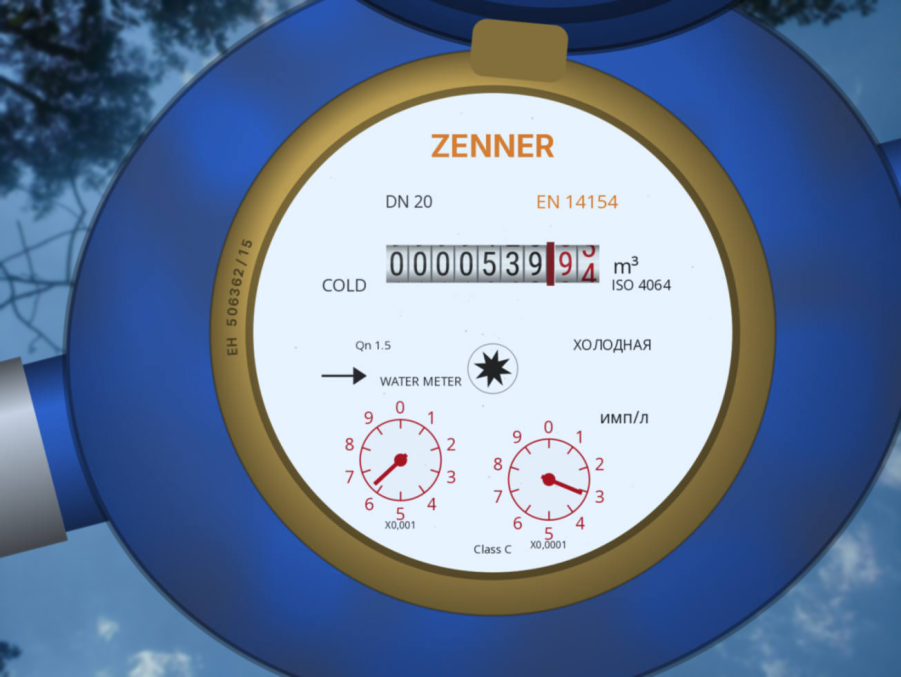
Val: 539.9363 m³
